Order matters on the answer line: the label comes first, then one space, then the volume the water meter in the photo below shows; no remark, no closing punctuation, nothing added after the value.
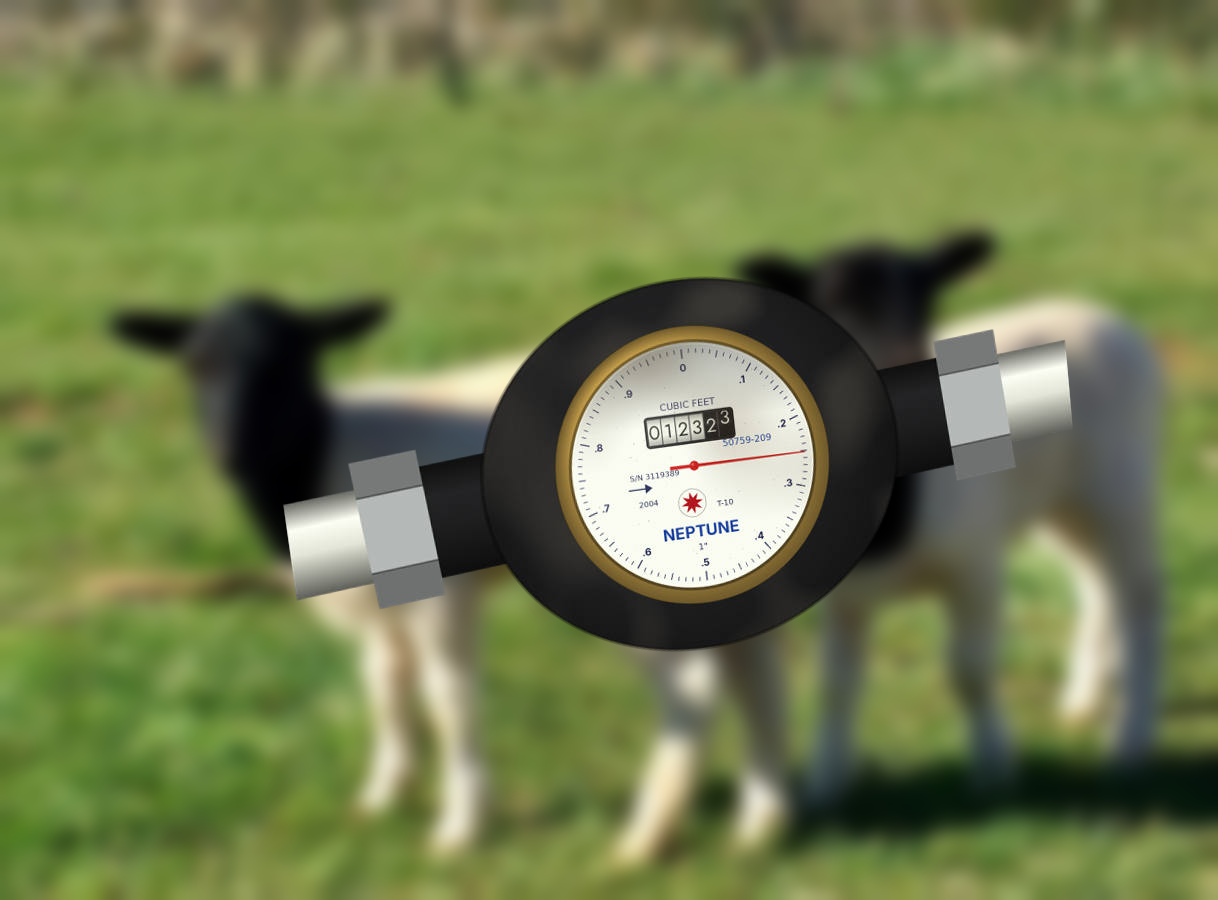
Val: 12323.25 ft³
